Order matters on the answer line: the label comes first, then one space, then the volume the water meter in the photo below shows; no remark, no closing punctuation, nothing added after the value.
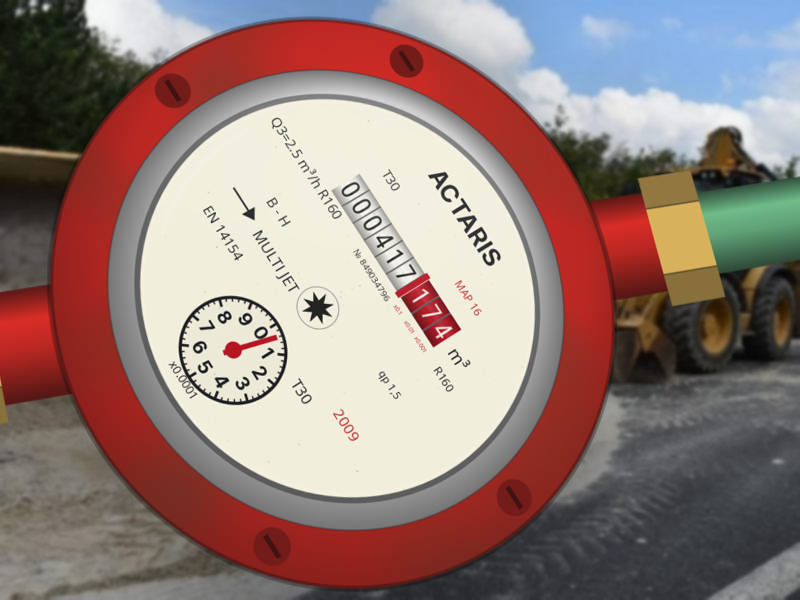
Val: 417.1740 m³
